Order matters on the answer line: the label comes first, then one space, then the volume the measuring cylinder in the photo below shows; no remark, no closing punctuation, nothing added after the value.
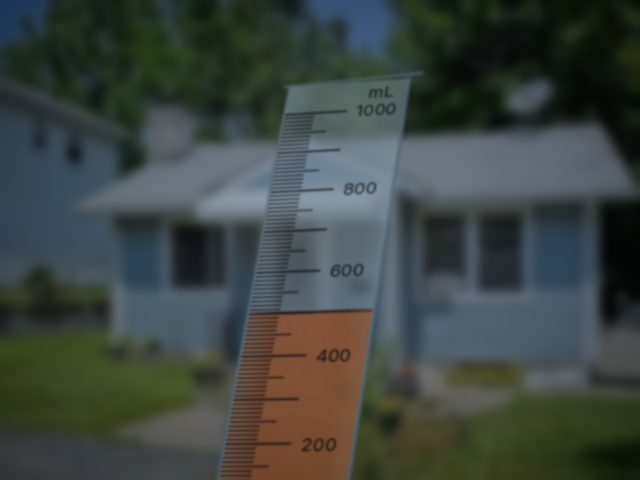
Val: 500 mL
